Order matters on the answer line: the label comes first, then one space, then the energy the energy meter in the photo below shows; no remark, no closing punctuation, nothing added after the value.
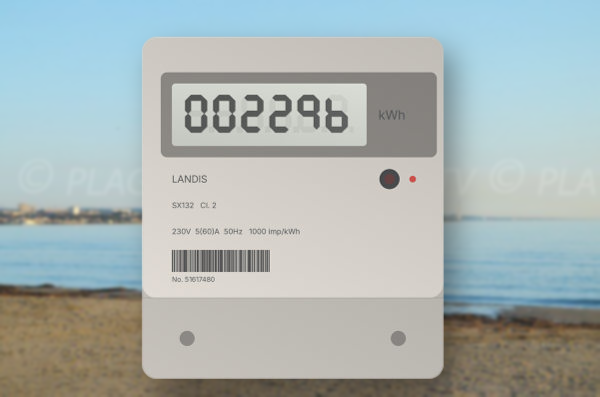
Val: 2296 kWh
